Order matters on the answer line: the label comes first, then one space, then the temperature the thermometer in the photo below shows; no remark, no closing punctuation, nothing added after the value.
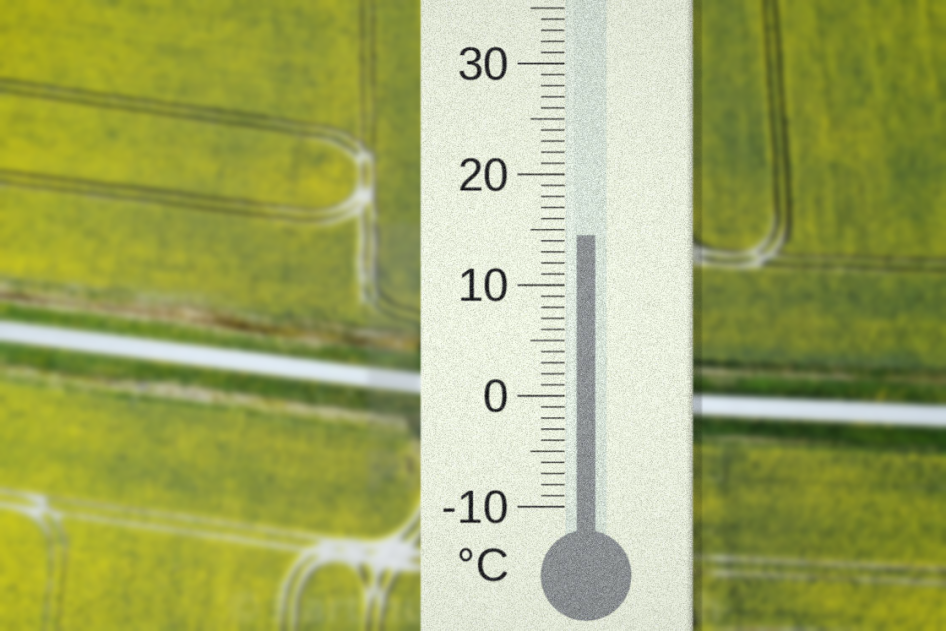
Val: 14.5 °C
